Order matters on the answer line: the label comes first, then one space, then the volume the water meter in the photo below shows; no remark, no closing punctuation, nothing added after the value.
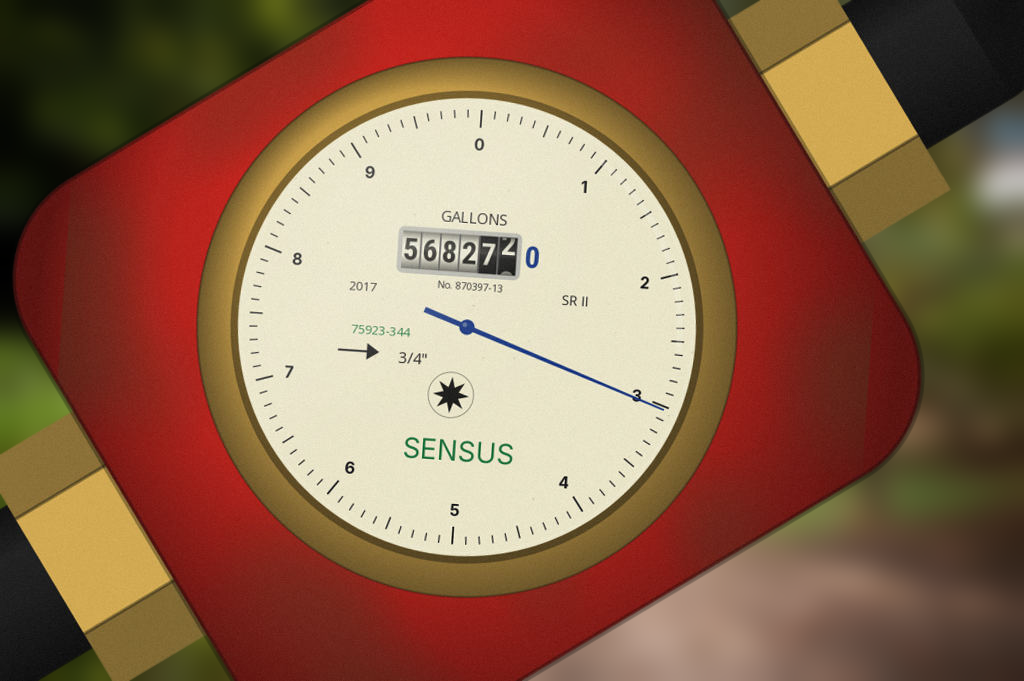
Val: 5682723.0 gal
